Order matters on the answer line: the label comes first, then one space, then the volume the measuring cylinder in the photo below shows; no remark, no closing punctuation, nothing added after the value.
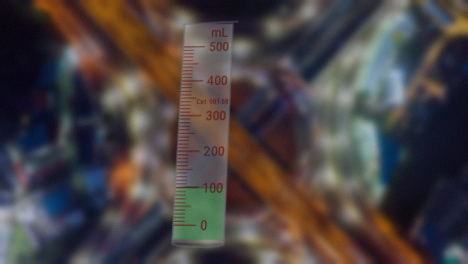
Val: 100 mL
